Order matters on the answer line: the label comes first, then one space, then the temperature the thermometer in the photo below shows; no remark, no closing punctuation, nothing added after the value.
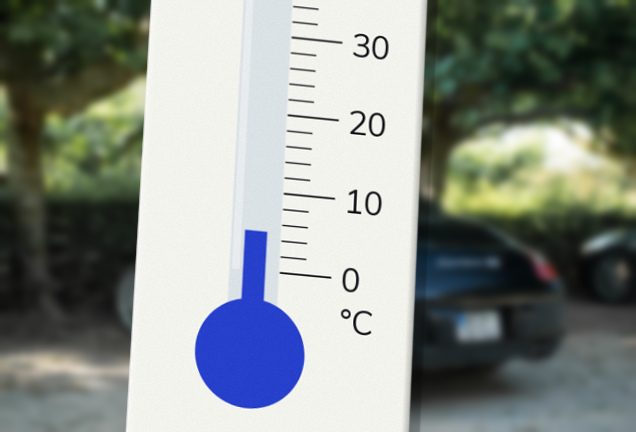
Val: 5 °C
